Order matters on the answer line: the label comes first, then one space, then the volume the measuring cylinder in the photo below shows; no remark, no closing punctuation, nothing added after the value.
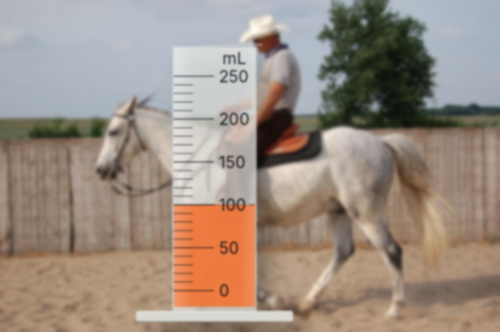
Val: 100 mL
